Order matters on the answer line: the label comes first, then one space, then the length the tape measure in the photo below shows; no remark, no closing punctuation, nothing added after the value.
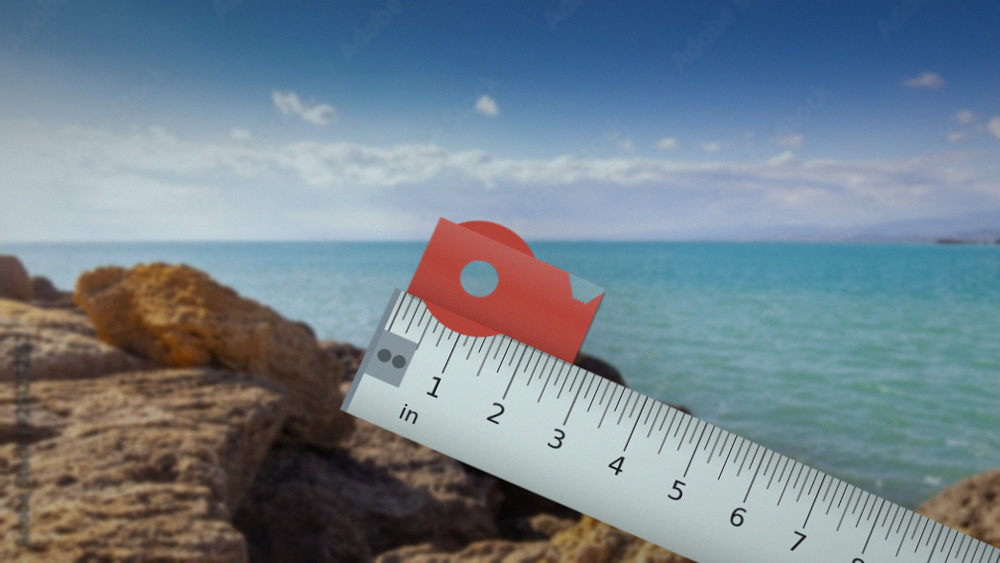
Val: 2.75 in
